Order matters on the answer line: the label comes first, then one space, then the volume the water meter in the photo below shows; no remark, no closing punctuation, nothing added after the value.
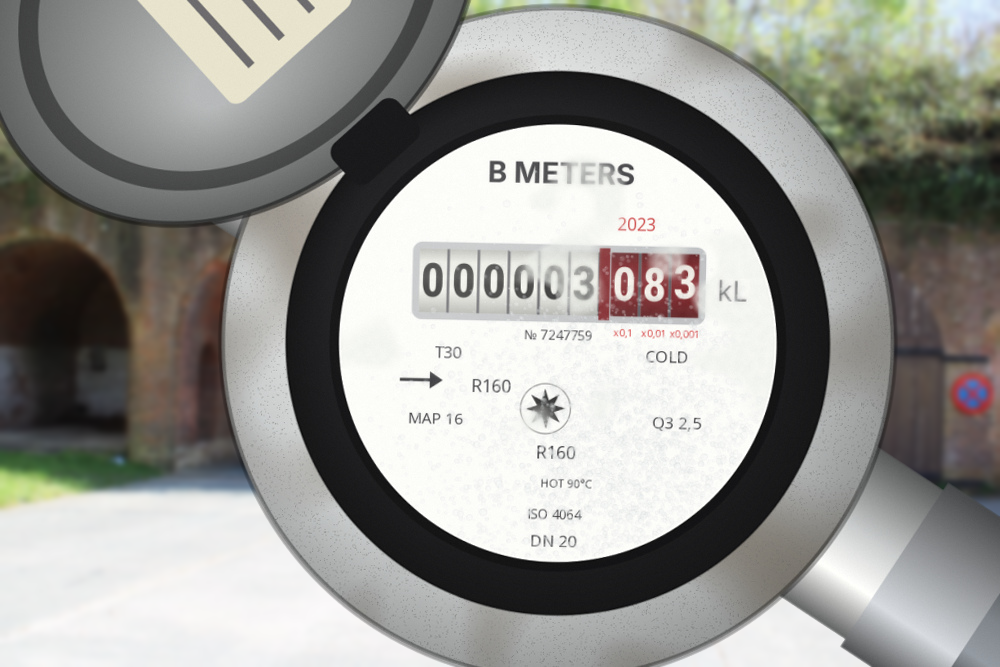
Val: 3.083 kL
